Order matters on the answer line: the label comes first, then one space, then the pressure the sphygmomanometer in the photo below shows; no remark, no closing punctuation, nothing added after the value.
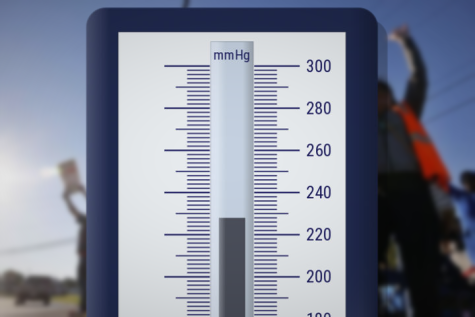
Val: 228 mmHg
